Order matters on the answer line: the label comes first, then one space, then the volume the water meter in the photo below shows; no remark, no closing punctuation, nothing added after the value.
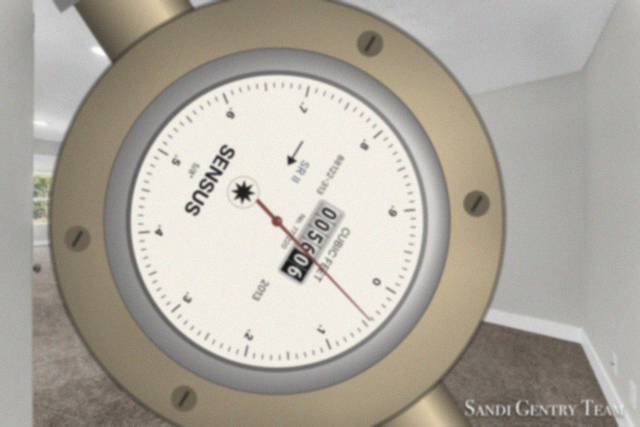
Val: 5606.04 ft³
